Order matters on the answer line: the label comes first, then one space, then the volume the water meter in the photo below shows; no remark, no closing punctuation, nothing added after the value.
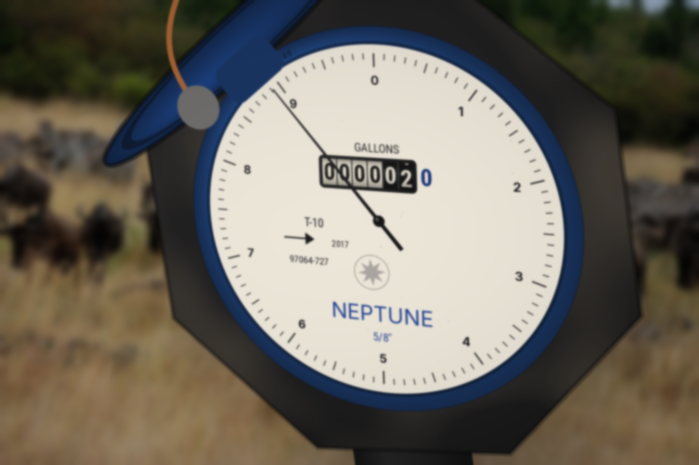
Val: 18.9 gal
